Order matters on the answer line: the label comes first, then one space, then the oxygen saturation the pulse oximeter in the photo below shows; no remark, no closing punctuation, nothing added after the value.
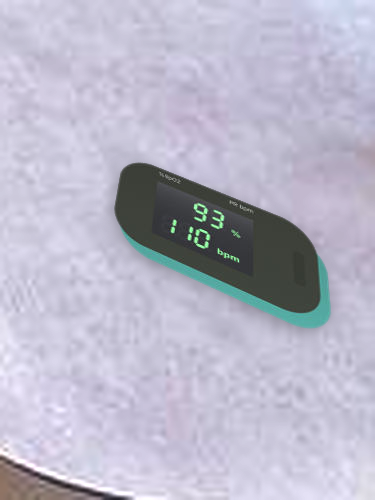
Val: 93 %
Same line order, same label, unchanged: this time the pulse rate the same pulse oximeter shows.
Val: 110 bpm
